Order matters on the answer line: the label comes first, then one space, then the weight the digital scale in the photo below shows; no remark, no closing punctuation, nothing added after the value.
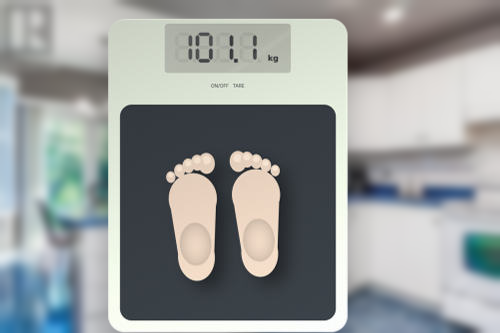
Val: 101.1 kg
